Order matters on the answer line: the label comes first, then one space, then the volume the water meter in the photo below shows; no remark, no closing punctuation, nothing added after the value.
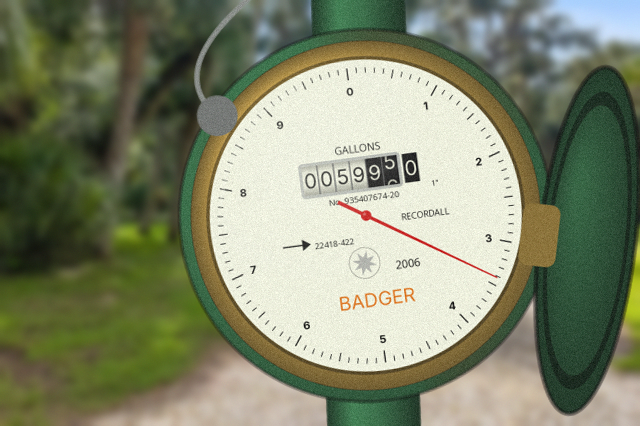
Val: 59953.4 gal
